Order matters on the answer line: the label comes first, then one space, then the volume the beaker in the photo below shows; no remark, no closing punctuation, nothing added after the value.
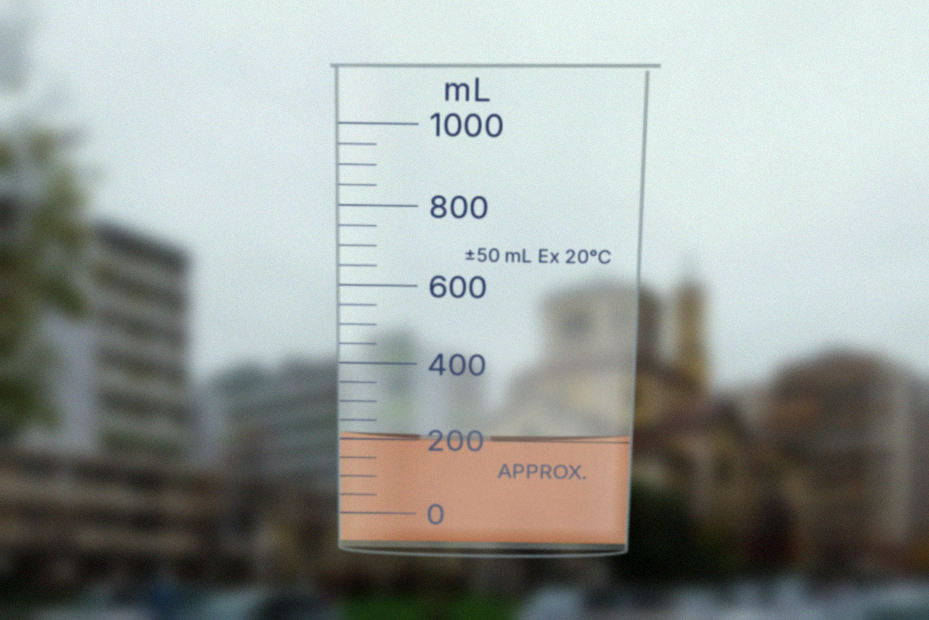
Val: 200 mL
